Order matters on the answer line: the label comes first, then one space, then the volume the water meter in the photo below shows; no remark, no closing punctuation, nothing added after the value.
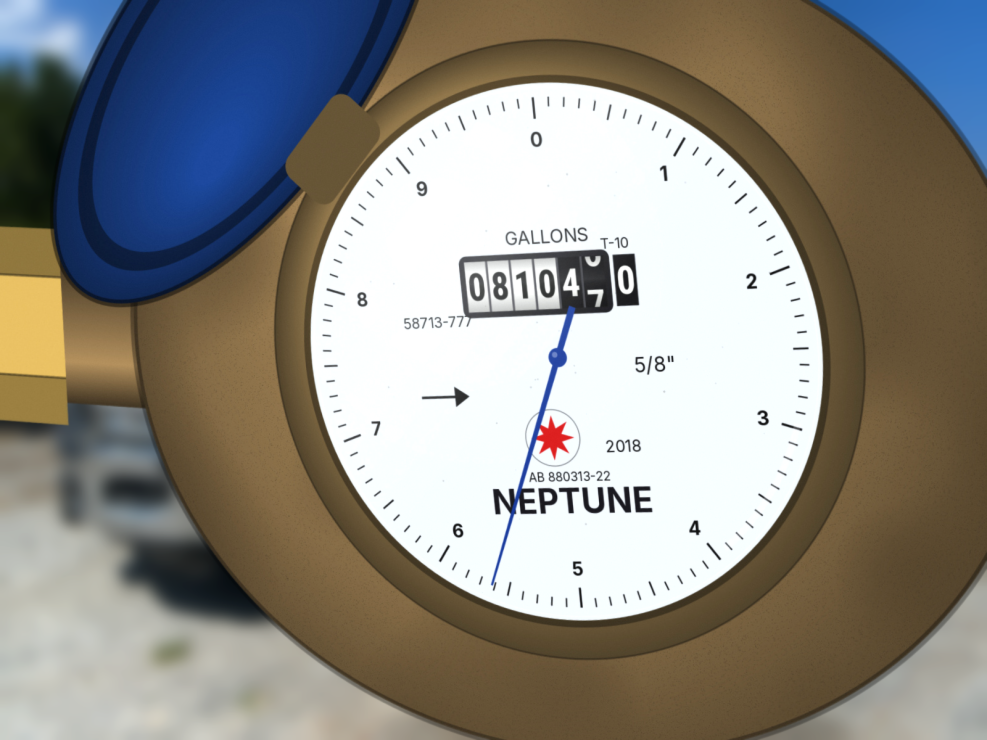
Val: 810465.6 gal
